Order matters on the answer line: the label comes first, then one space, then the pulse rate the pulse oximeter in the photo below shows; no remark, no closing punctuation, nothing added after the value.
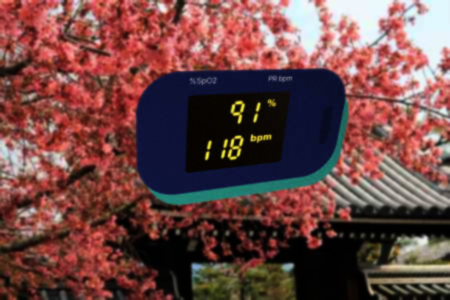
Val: 118 bpm
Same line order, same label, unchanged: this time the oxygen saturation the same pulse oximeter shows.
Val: 91 %
